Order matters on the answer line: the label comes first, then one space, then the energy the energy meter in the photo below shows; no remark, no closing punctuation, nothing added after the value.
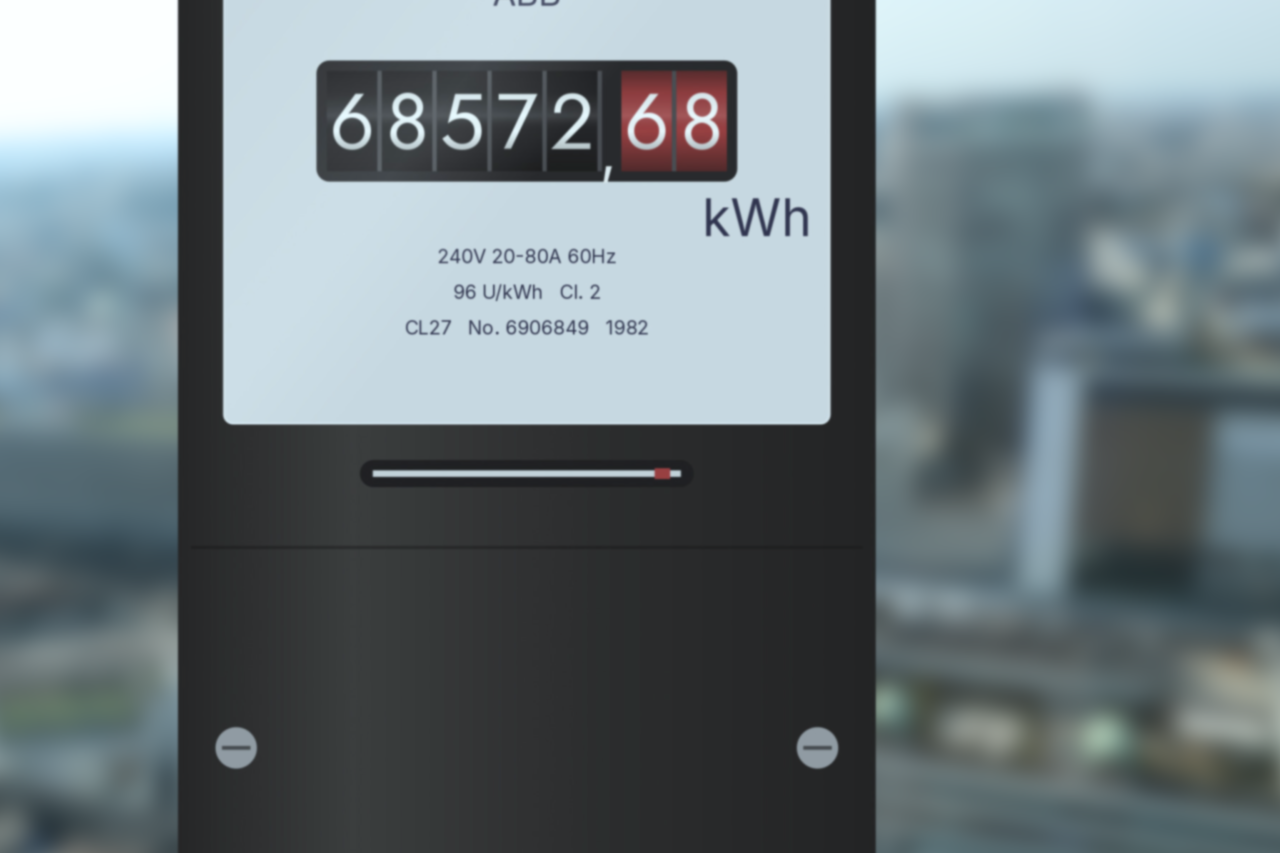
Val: 68572.68 kWh
